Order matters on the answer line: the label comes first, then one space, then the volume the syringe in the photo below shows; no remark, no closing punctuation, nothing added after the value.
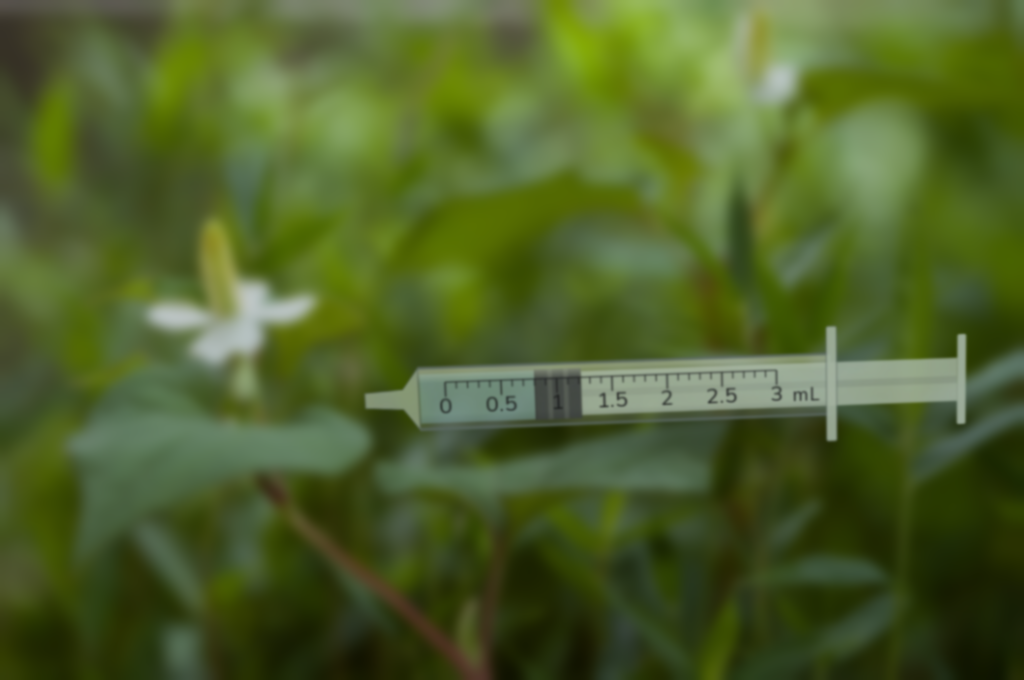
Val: 0.8 mL
